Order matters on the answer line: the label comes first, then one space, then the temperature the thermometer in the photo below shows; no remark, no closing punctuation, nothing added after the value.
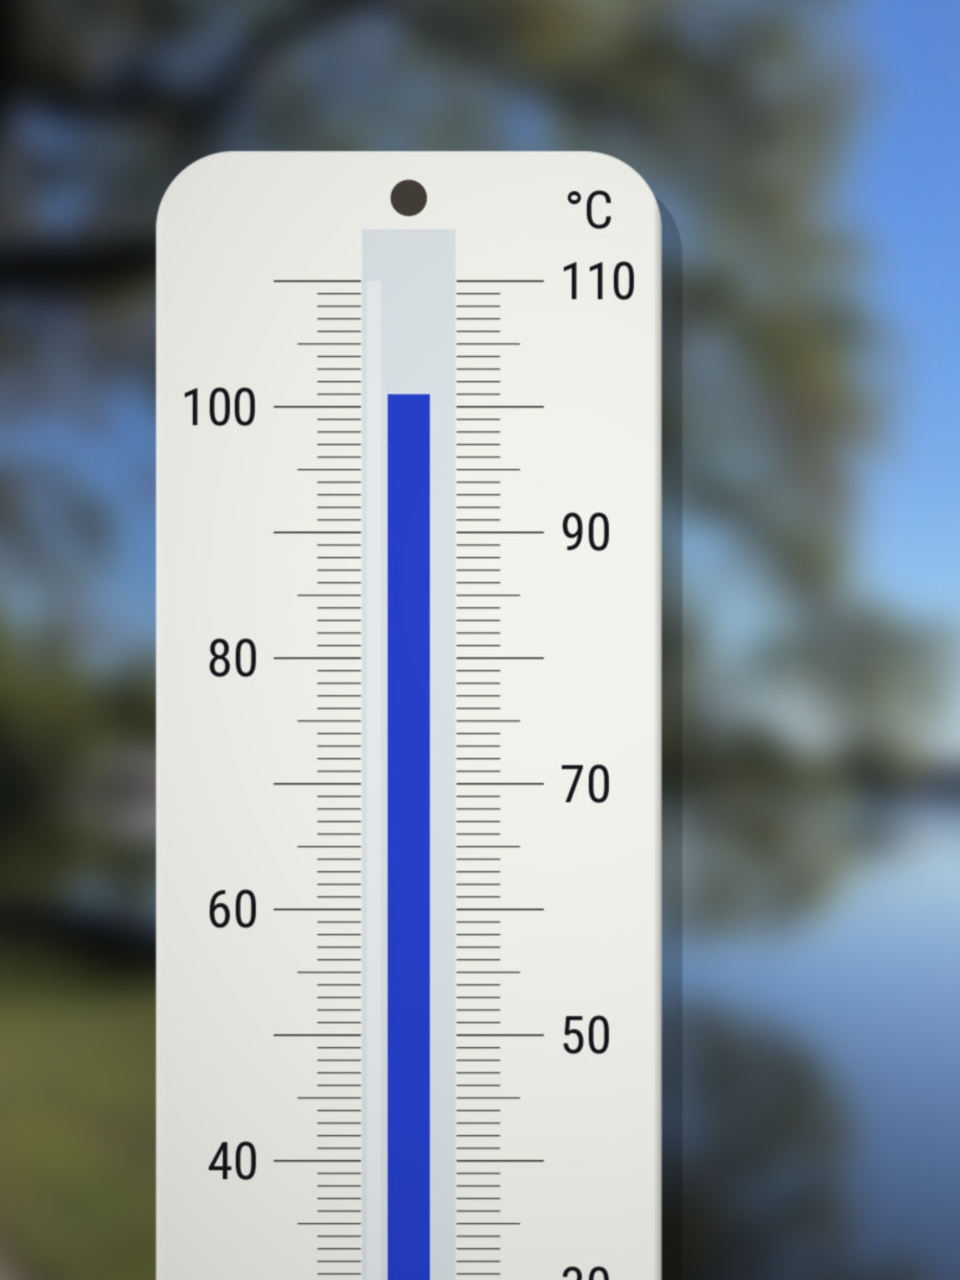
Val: 101 °C
